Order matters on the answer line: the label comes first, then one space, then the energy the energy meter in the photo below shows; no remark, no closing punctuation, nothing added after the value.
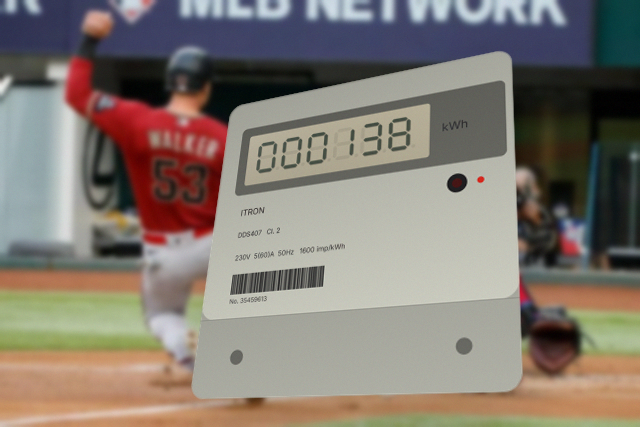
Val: 138 kWh
